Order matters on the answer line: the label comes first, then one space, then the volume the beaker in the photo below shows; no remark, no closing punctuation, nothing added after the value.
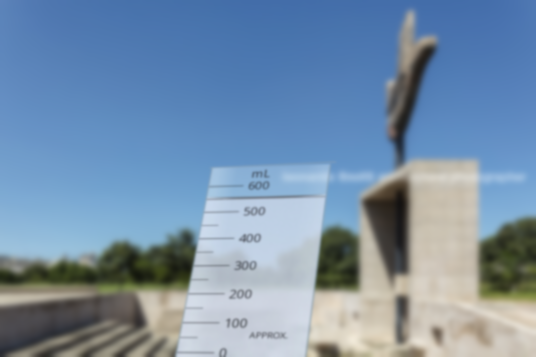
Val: 550 mL
